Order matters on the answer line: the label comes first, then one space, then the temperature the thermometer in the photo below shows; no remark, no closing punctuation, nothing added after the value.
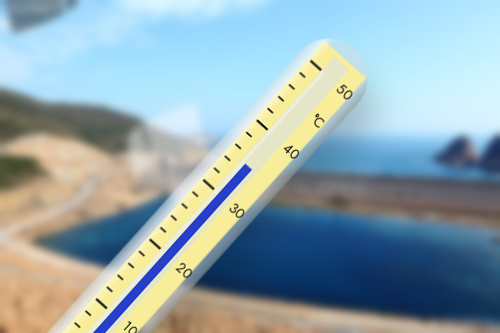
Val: 35 °C
